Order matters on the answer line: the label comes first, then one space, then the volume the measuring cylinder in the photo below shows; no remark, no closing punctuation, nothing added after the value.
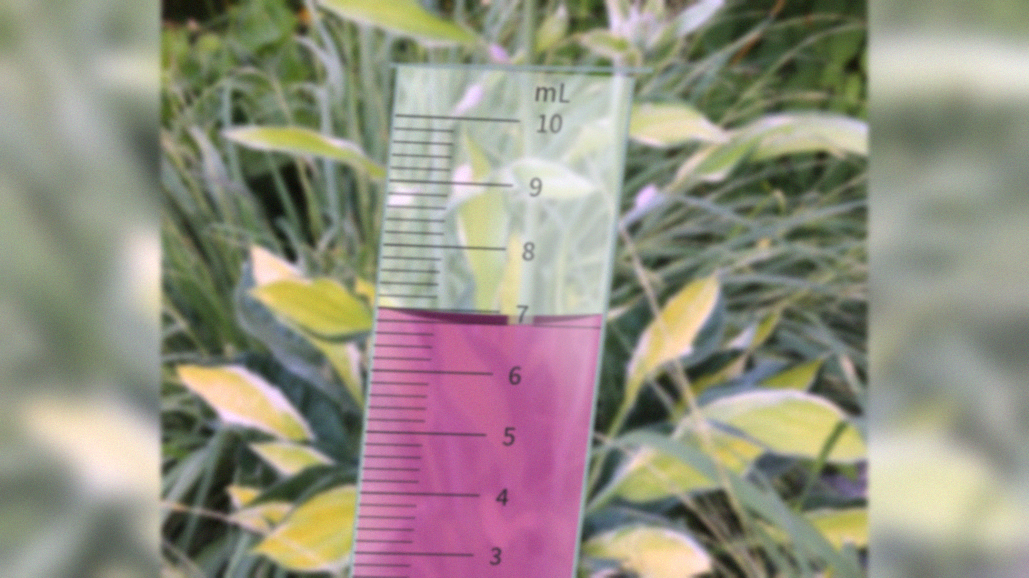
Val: 6.8 mL
